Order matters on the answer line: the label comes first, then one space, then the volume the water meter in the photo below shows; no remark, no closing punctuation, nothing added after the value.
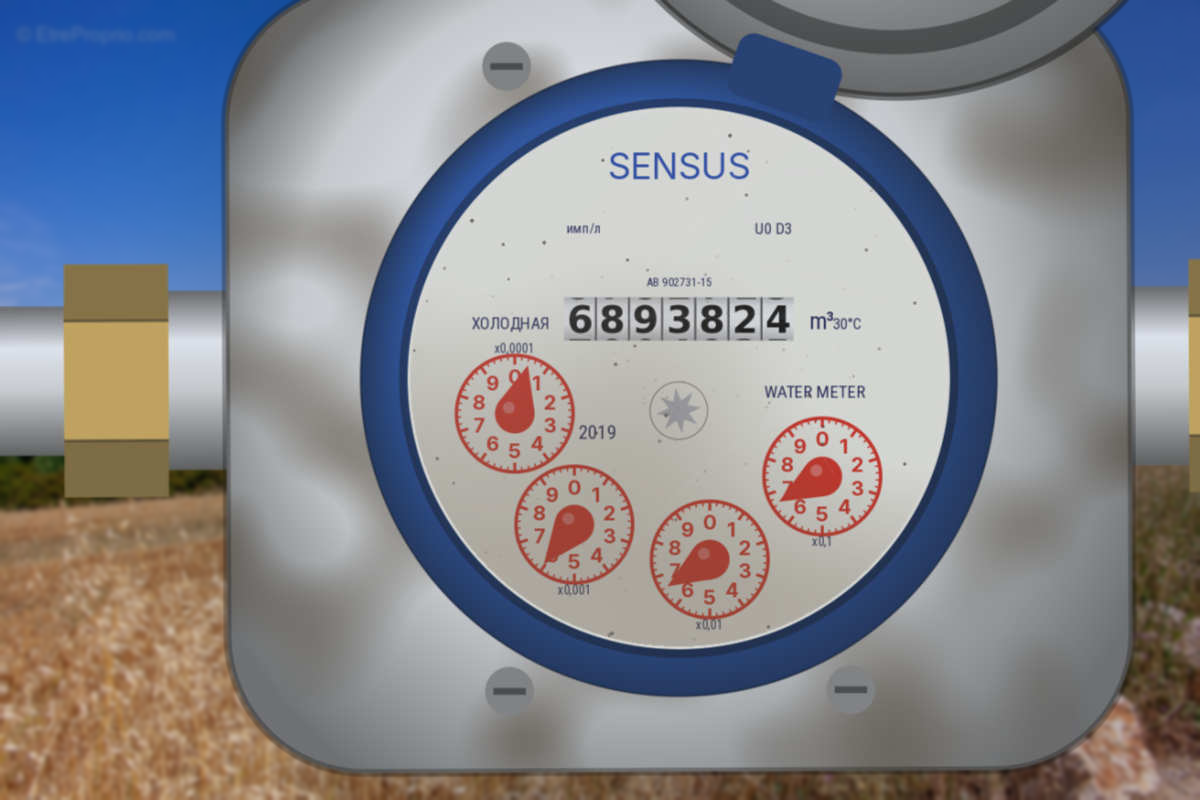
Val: 6893824.6660 m³
